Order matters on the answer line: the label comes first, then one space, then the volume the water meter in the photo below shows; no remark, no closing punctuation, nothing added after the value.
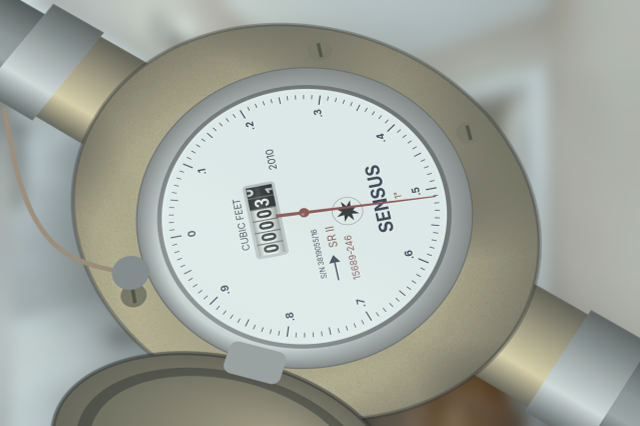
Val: 30.51 ft³
